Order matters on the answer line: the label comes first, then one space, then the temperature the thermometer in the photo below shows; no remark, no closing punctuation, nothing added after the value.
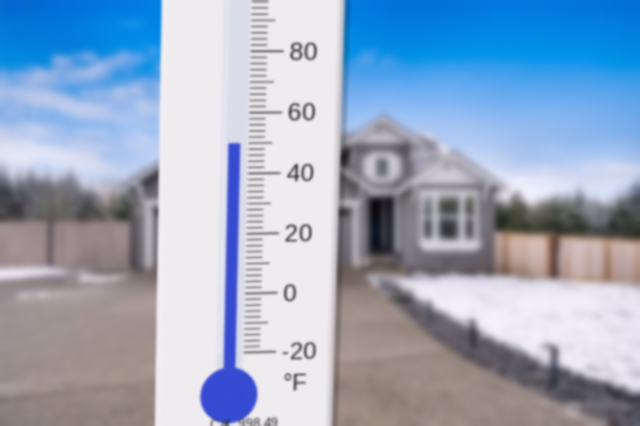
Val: 50 °F
